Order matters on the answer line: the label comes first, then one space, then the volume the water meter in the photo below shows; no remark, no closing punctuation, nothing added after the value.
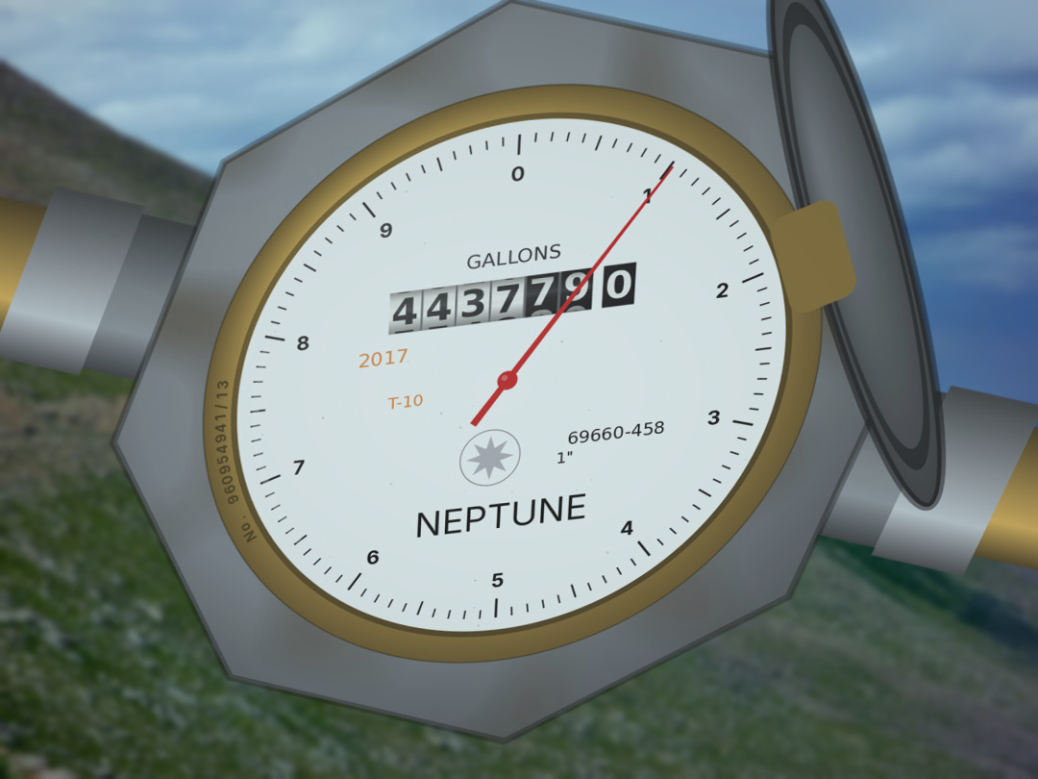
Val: 4437791.0 gal
